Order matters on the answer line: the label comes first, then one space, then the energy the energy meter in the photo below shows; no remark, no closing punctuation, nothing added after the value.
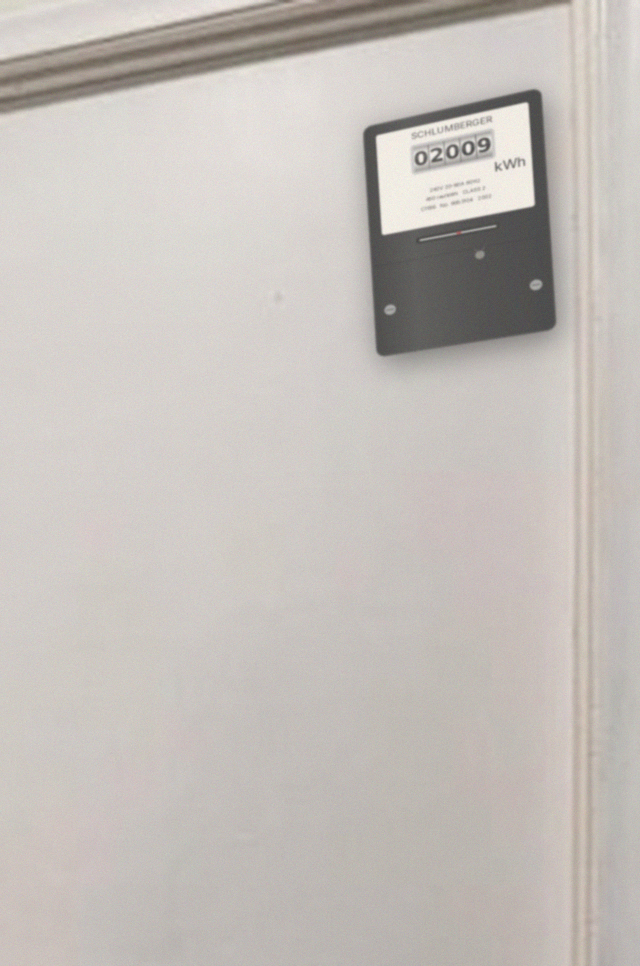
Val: 2009 kWh
